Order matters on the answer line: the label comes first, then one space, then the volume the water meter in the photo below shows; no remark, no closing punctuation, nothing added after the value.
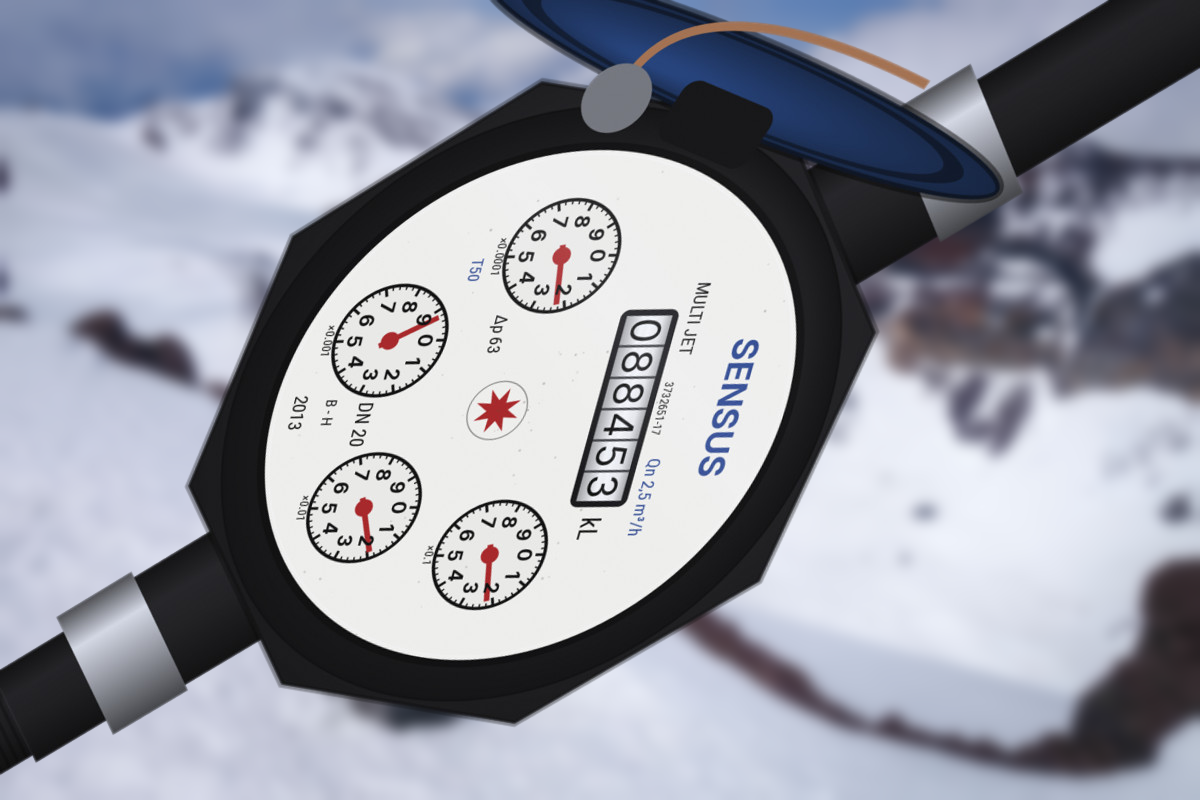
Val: 88453.2192 kL
